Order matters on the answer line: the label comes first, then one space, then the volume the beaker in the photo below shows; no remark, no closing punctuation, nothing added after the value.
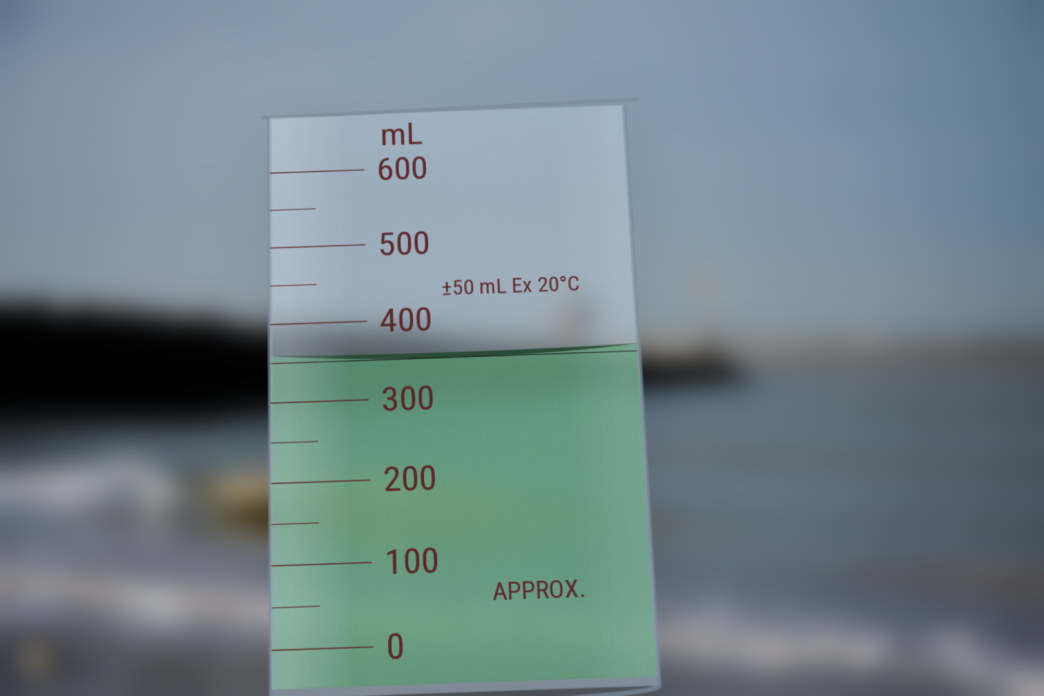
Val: 350 mL
